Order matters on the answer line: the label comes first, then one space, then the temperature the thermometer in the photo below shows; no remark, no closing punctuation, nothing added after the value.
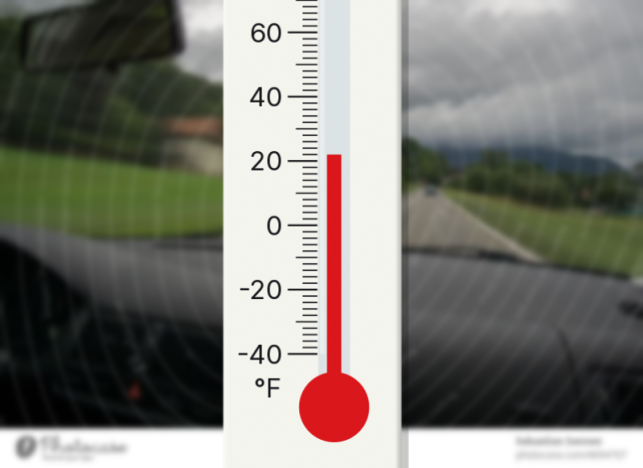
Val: 22 °F
